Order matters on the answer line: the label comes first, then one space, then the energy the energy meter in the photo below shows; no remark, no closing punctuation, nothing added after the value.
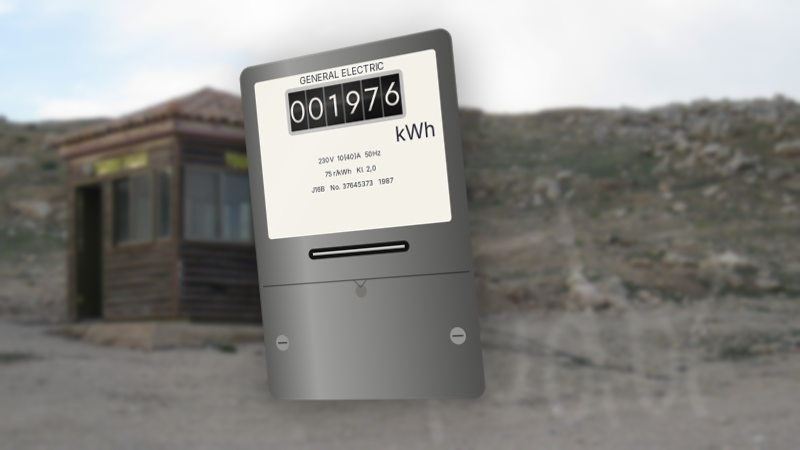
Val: 1976 kWh
